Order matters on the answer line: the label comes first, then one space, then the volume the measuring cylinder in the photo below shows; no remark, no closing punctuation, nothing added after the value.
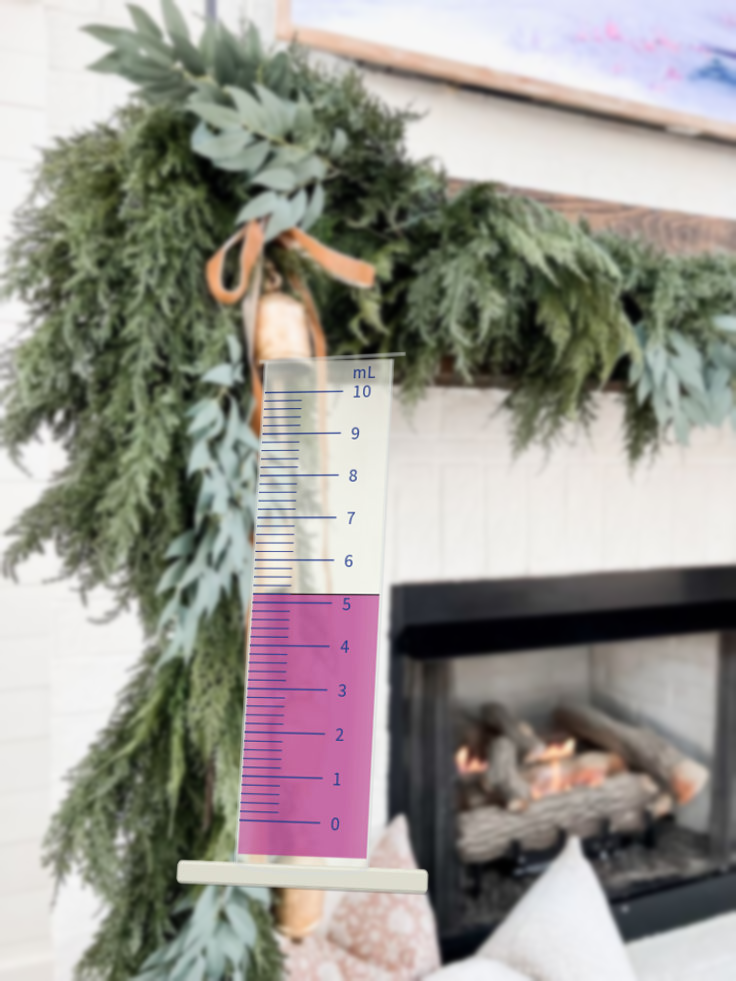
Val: 5.2 mL
